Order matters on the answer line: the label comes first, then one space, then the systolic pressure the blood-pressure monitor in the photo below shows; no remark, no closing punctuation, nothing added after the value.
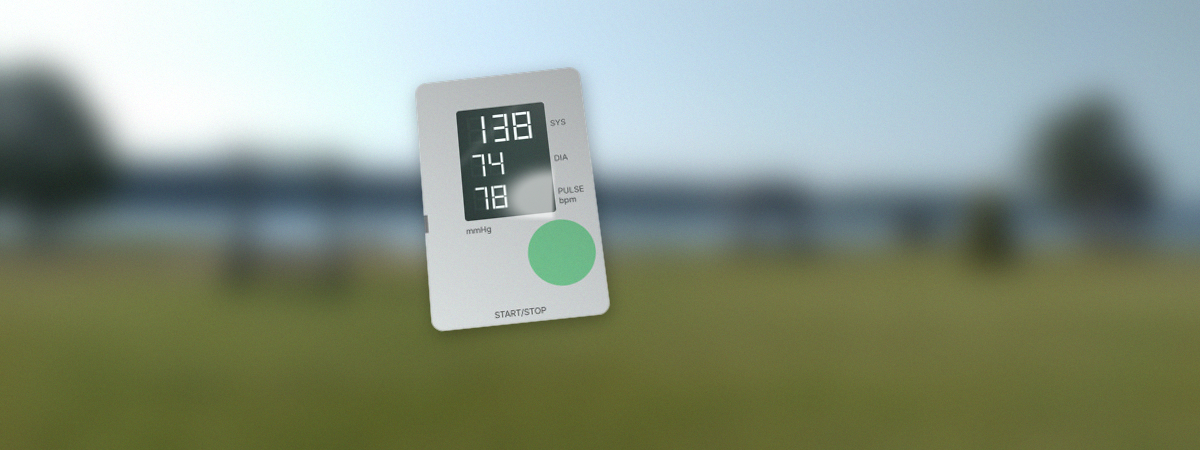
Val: 138 mmHg
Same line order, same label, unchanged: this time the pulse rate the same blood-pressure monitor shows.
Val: 78 bpm
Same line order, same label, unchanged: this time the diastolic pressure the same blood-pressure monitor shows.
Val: 74 mmHg
